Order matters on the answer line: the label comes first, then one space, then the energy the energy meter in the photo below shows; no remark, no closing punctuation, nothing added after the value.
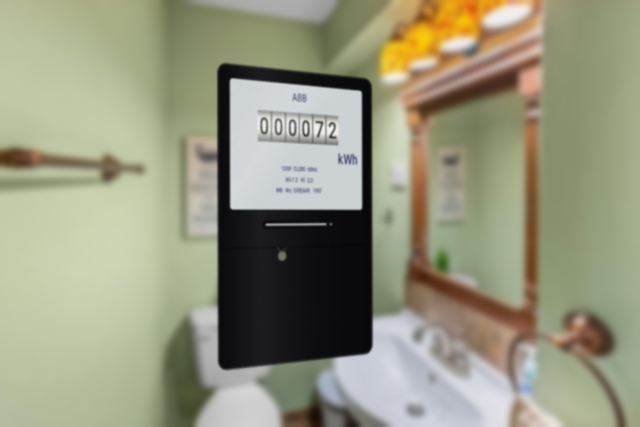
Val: 72 kWh
